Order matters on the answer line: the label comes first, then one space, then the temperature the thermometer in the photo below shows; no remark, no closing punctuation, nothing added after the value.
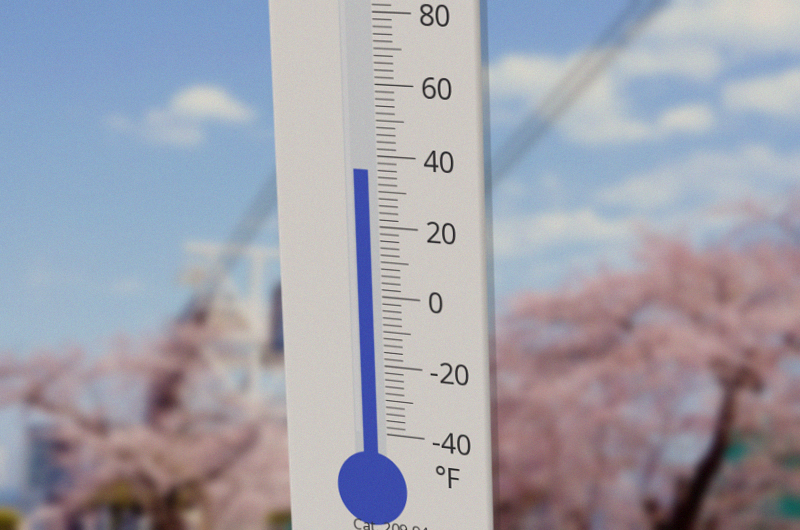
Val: 36 °F
